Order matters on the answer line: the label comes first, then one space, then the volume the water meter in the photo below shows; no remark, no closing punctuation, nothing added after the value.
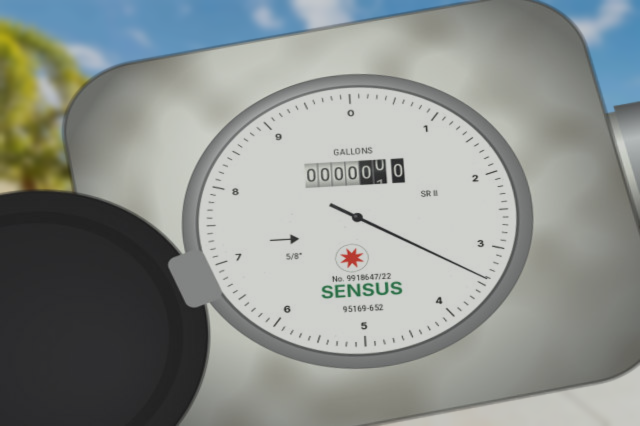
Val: 3.4 gal
